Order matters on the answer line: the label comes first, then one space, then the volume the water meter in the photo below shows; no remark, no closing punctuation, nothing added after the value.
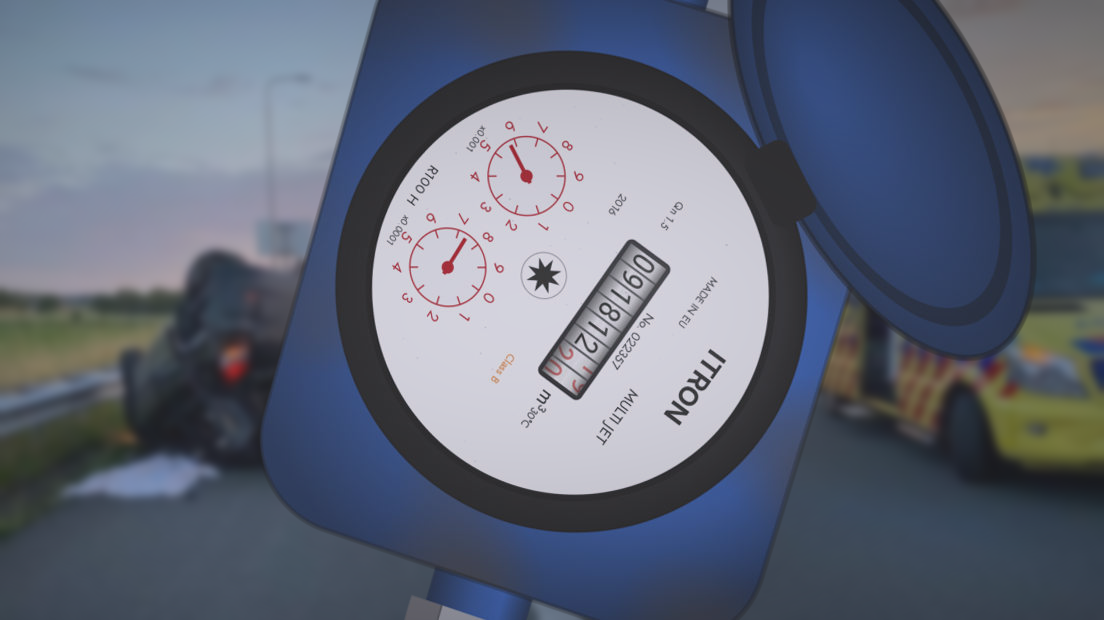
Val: 91812.1957 m³
